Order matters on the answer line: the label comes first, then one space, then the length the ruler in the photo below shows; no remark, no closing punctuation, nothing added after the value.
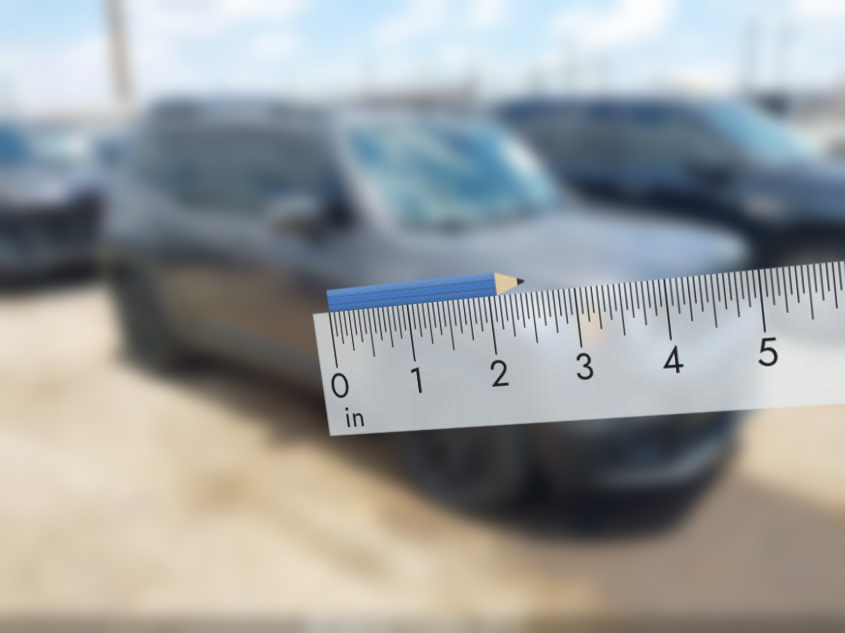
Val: 2.4375 in
